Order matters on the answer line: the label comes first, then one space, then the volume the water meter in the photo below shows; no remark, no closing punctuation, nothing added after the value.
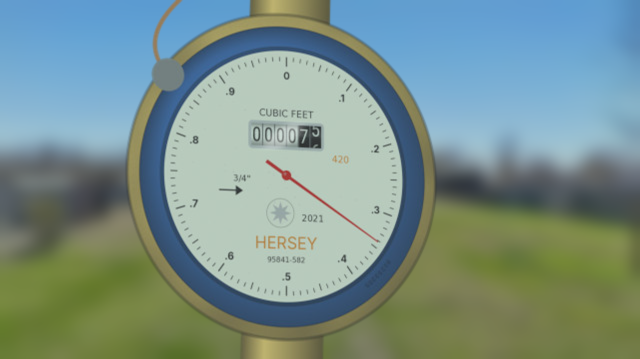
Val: 75.34 ft³
